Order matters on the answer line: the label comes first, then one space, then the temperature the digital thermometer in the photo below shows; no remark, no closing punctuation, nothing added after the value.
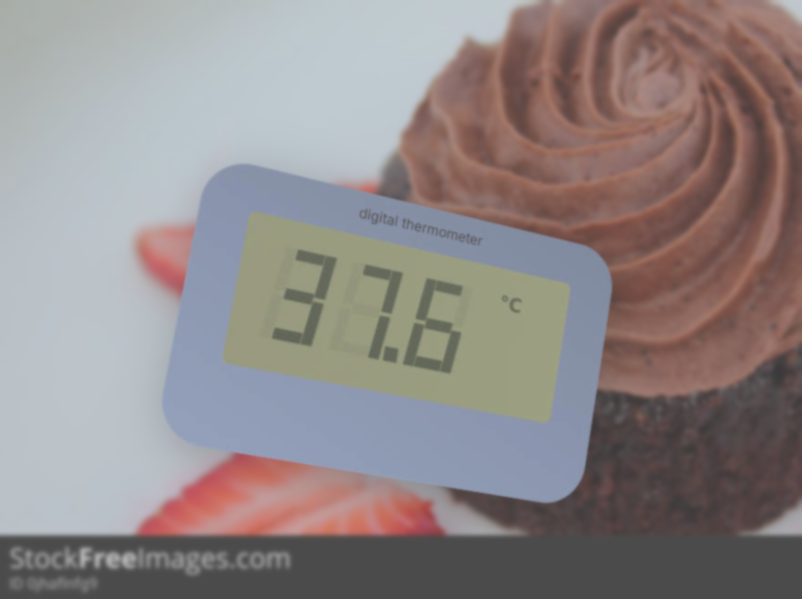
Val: 37.6 °C
